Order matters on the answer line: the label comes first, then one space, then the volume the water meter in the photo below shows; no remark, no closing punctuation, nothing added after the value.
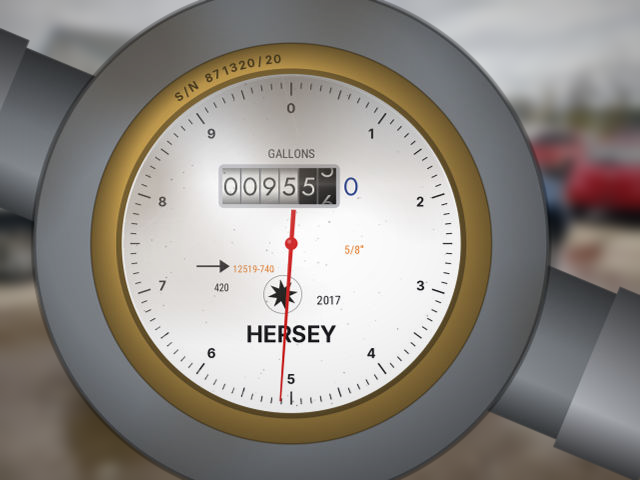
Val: 95555.1 gal
